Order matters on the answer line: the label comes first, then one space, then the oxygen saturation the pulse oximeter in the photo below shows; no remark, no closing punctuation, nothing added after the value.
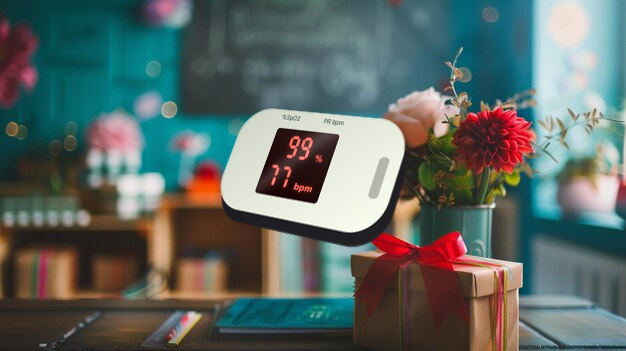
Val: 99 %
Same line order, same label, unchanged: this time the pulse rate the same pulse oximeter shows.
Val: 77 bpm
